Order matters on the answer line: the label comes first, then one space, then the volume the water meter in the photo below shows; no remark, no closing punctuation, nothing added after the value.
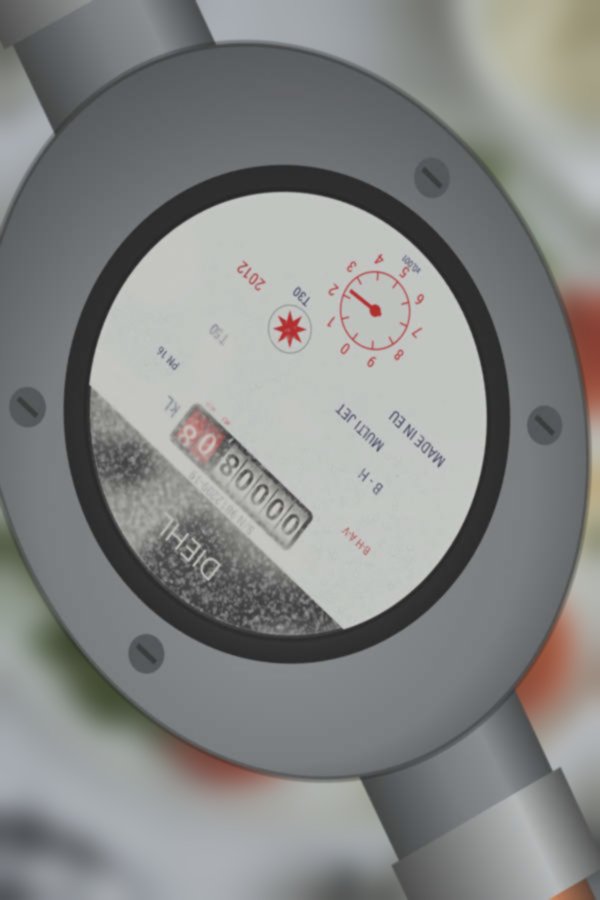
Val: 8.082 kL
